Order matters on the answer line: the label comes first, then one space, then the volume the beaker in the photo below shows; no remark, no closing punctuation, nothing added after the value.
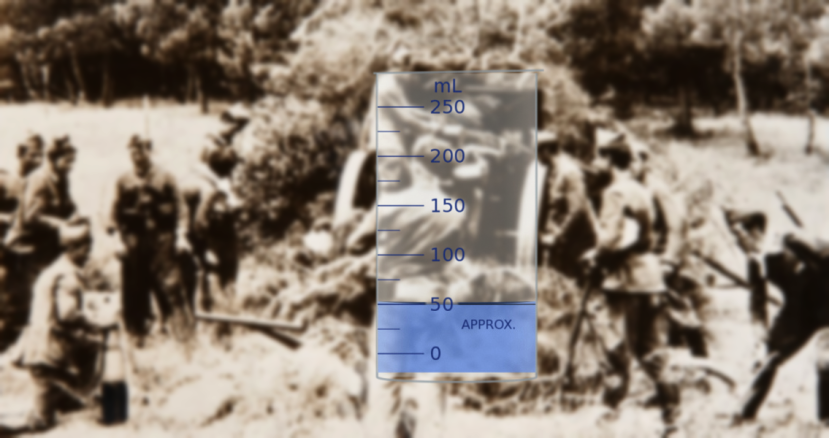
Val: 50 mL
